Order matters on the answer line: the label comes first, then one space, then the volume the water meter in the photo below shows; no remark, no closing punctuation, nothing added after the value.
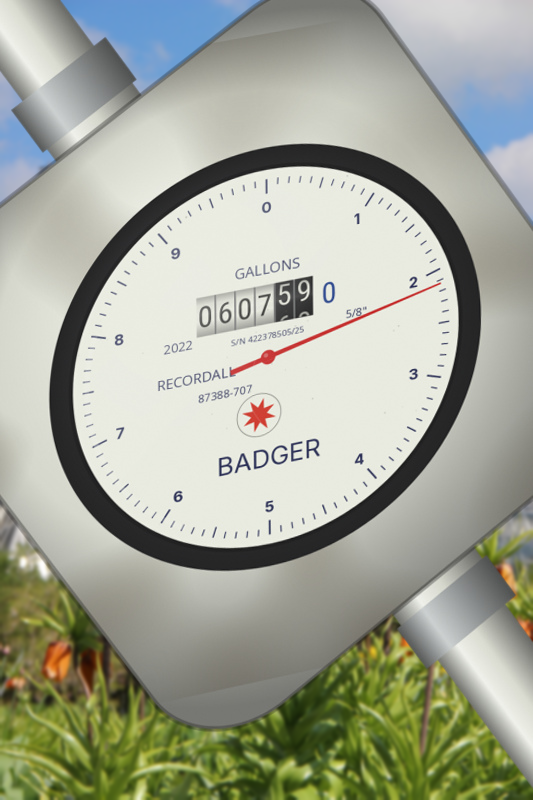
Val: 607592.1 gal
